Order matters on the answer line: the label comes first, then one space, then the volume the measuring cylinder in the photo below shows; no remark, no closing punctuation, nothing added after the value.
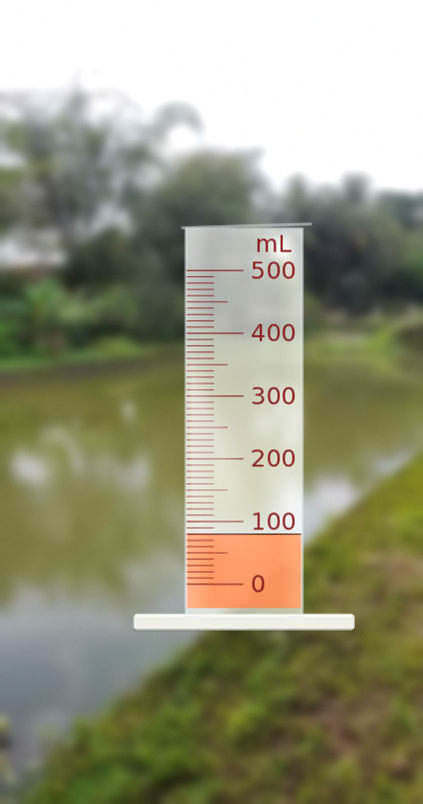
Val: 80 mL
